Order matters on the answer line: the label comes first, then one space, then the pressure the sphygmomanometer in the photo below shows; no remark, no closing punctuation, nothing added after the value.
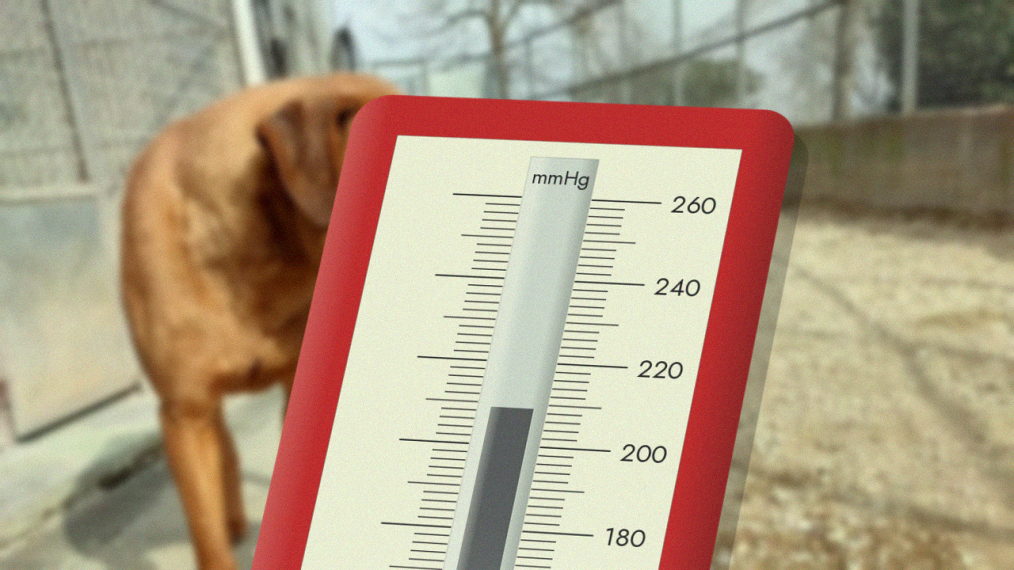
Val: 209 mmHg
